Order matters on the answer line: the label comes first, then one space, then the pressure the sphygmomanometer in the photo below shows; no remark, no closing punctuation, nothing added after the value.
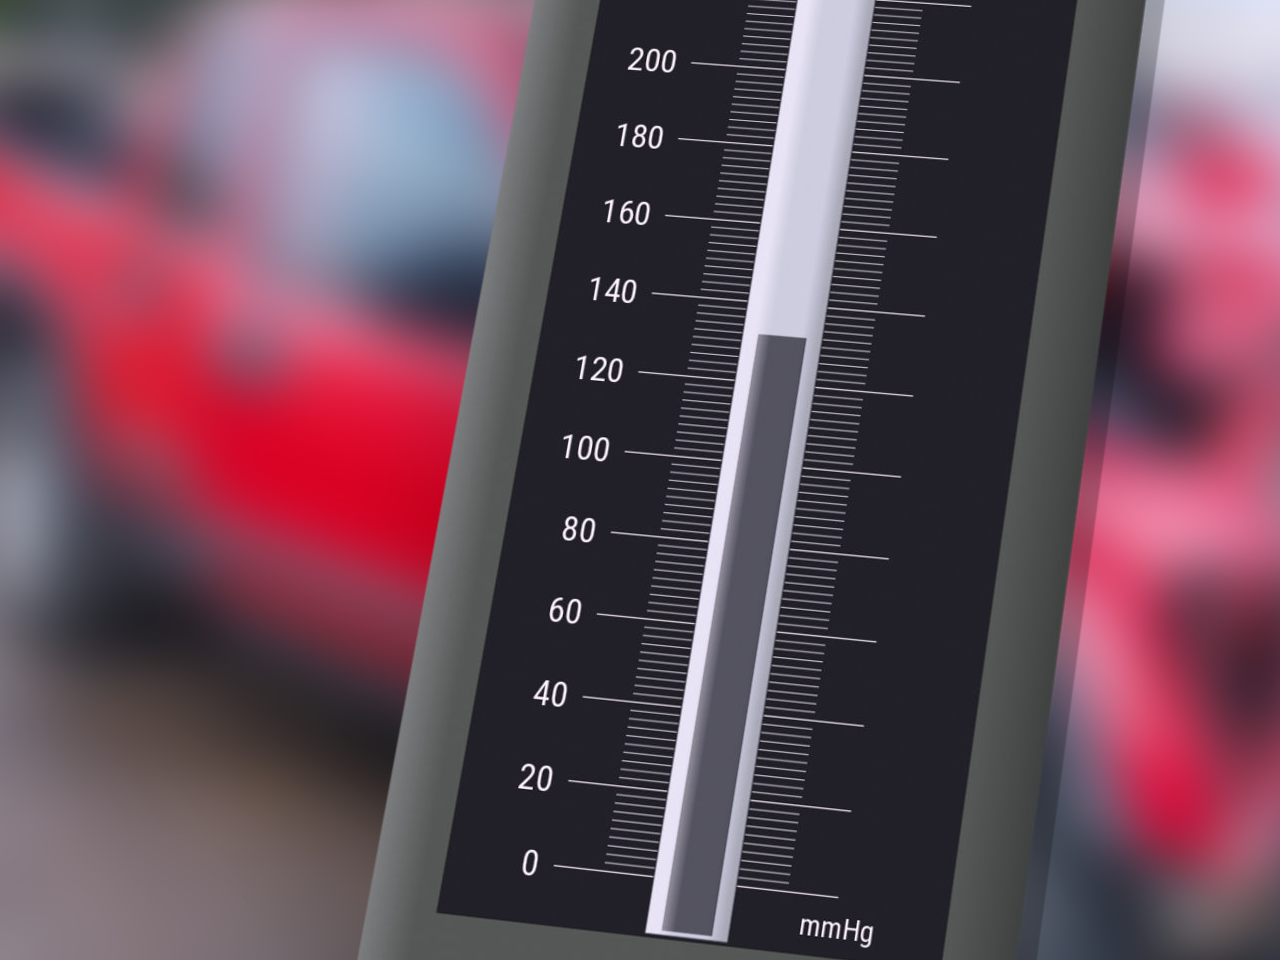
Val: 132 mmHg
